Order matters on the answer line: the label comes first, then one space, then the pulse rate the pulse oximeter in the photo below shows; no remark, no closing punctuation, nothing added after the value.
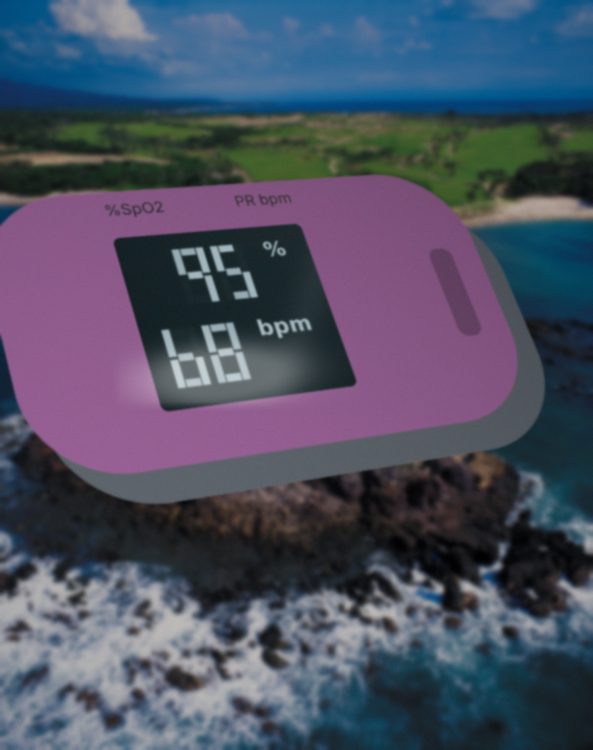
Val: 68 bpm
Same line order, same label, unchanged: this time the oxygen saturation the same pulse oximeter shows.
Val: 95 %
